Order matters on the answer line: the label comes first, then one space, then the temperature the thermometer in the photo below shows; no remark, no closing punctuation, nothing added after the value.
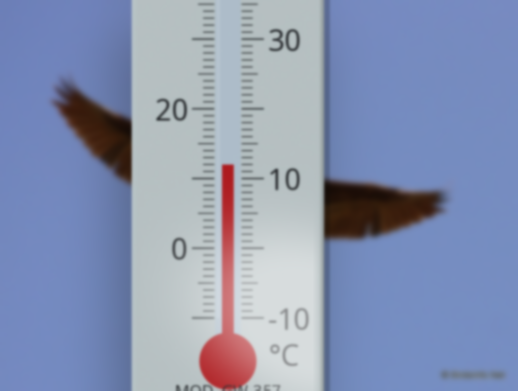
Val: 12 °C
